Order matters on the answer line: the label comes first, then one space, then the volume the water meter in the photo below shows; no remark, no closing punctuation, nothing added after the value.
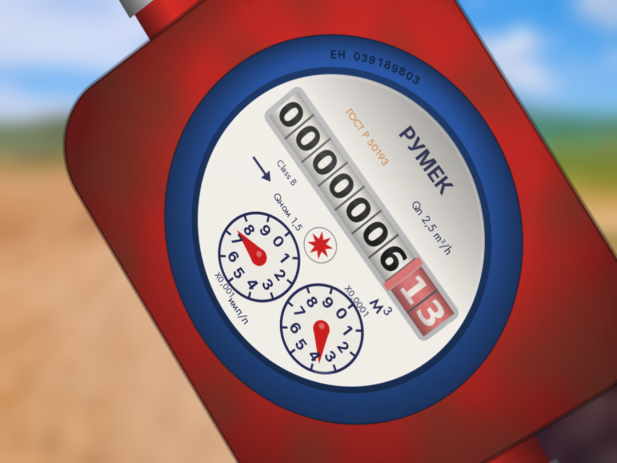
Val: 6.1373 m³
